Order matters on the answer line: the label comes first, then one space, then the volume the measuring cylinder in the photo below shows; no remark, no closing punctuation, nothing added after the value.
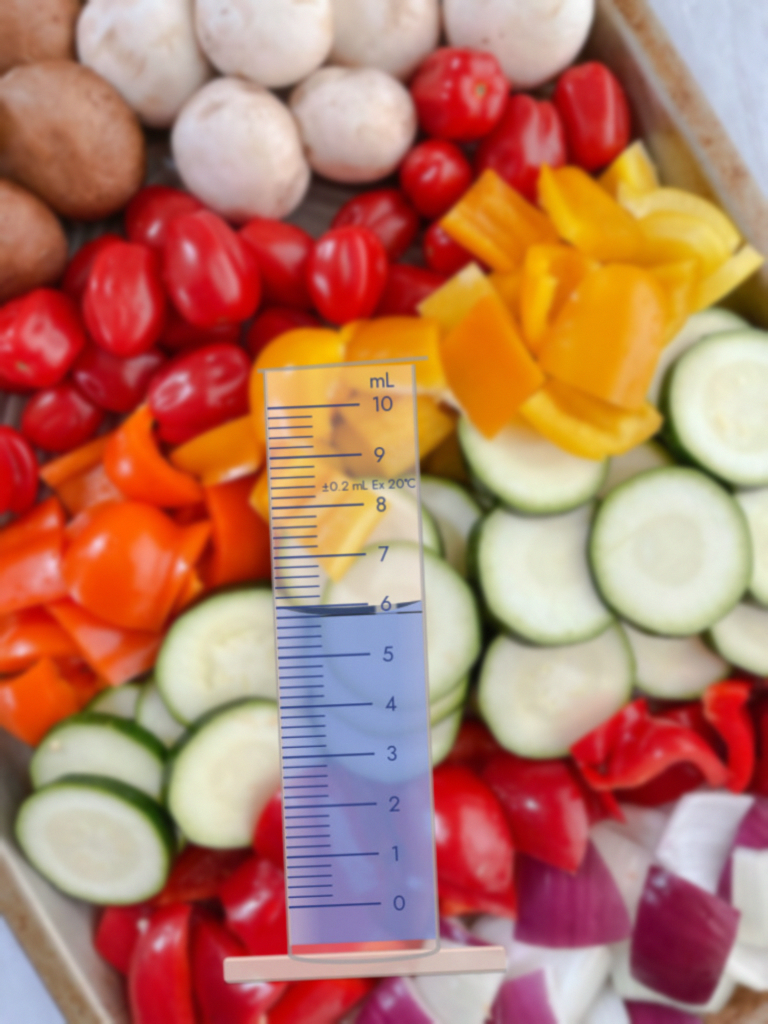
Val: 5.8 mL
